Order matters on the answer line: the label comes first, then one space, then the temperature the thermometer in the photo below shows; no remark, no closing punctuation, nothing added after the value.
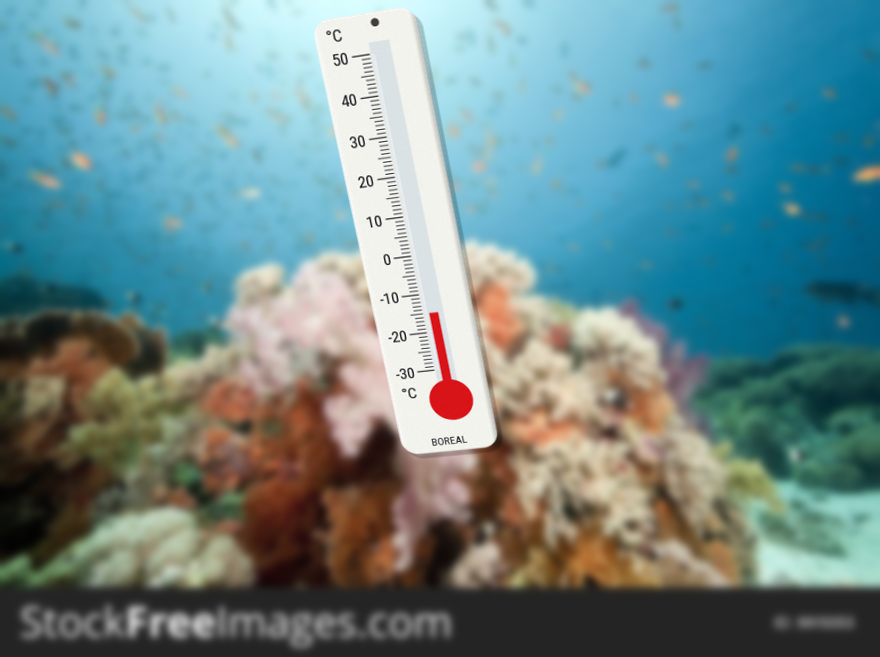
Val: -15 °C
